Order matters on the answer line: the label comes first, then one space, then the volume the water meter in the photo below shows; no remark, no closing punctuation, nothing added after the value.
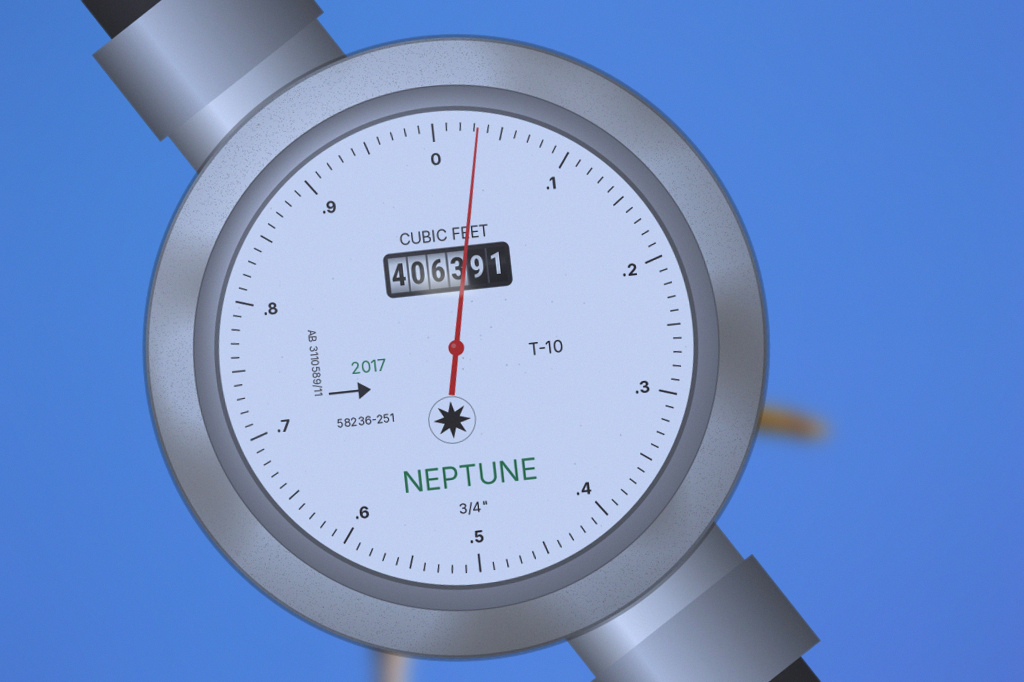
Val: 406391.03 ft³
